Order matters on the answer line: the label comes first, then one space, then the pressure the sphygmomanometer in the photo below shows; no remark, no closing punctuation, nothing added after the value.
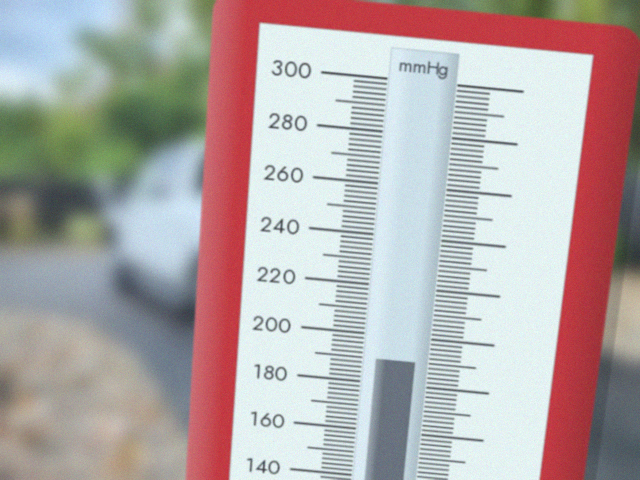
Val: 190 mmHg
